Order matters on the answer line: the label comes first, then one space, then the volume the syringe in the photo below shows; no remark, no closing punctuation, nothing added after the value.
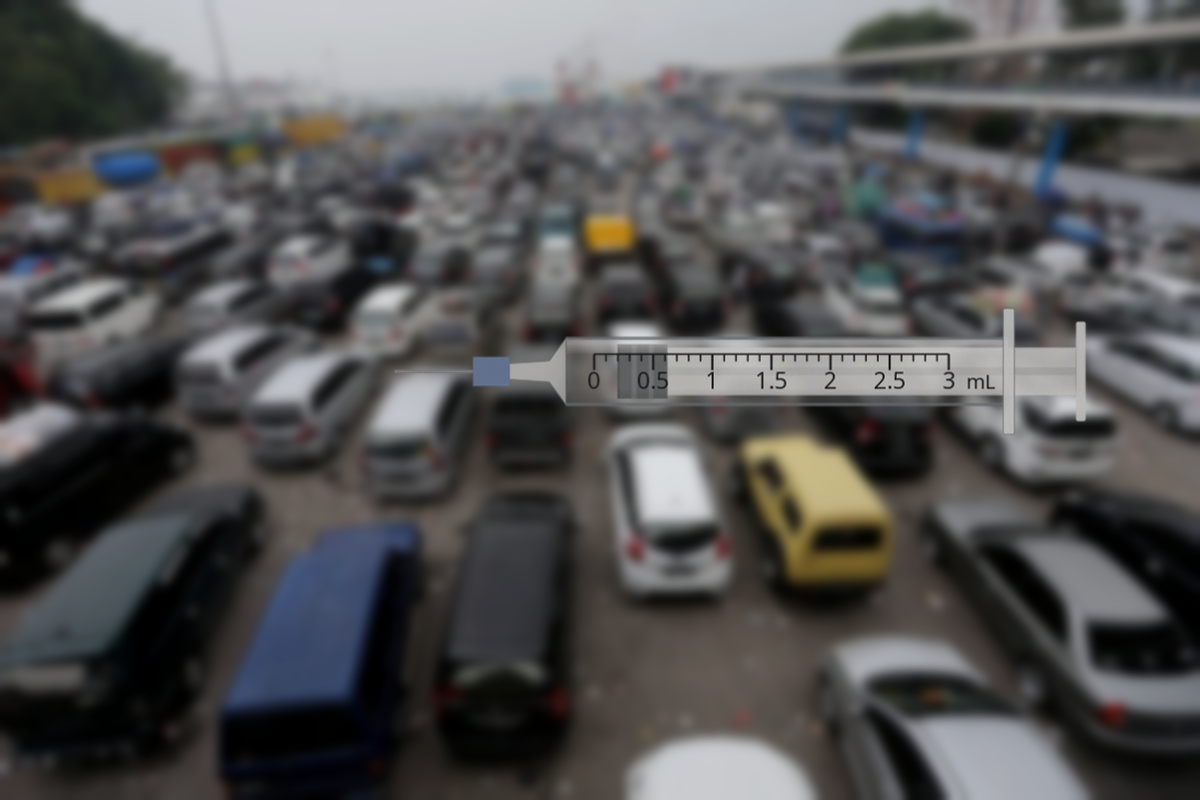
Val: 0.2 mL
